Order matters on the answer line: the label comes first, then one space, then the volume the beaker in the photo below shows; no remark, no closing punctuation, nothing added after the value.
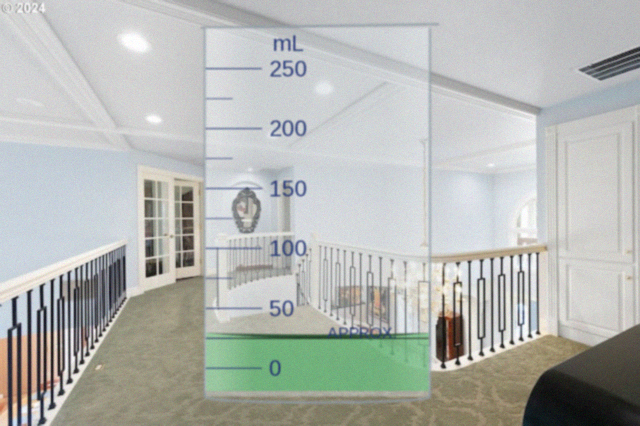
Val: 25 mL
